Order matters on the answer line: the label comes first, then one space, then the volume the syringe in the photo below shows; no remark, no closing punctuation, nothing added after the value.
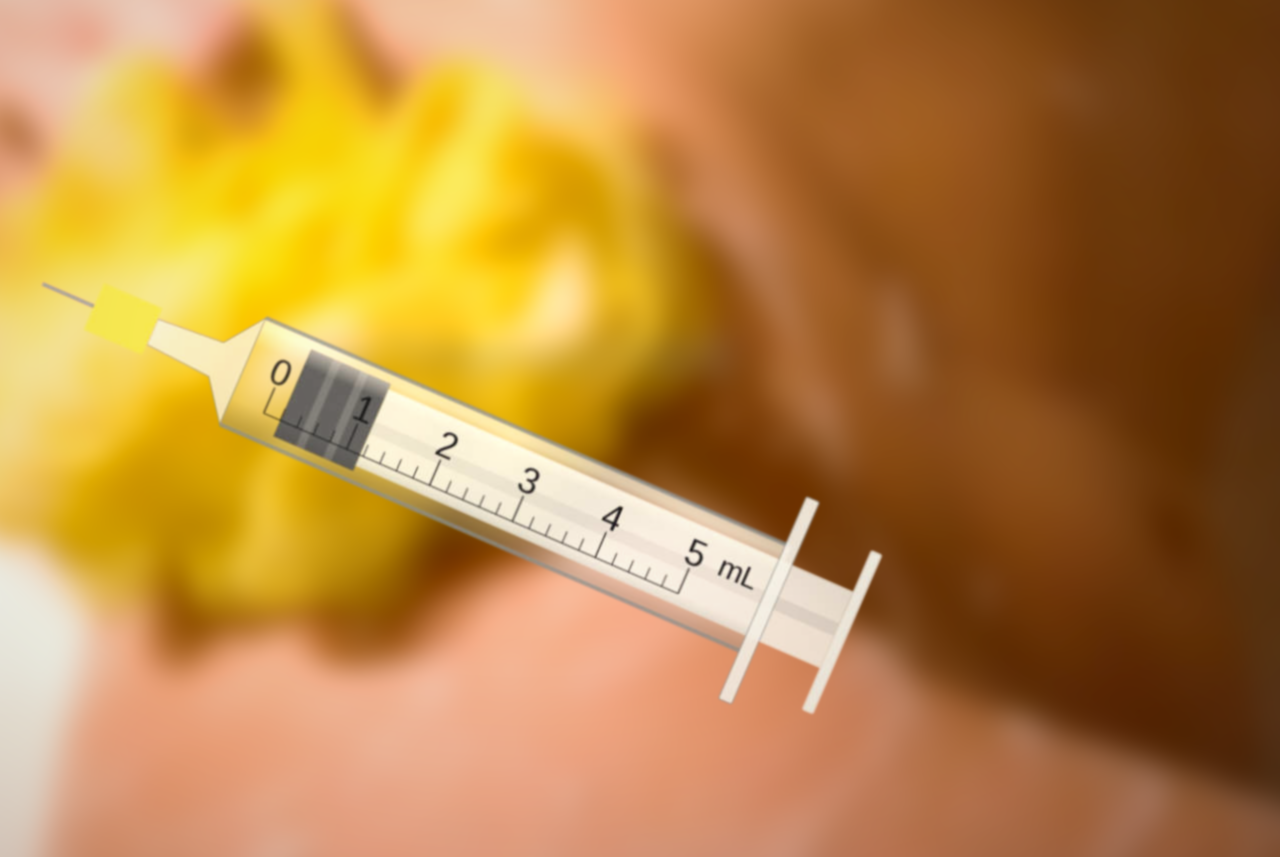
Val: 0.2 mL
